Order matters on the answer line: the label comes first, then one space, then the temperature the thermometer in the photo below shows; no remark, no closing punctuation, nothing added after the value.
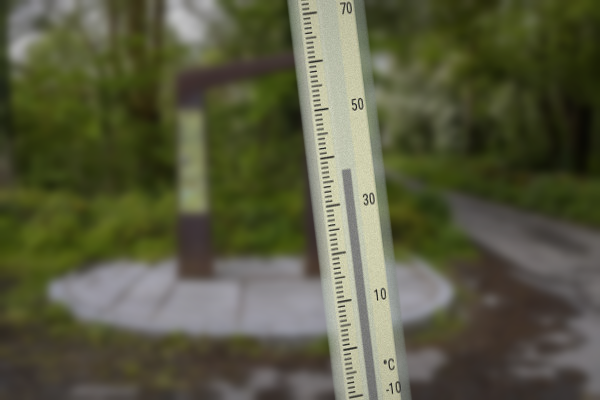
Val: 37 °C
